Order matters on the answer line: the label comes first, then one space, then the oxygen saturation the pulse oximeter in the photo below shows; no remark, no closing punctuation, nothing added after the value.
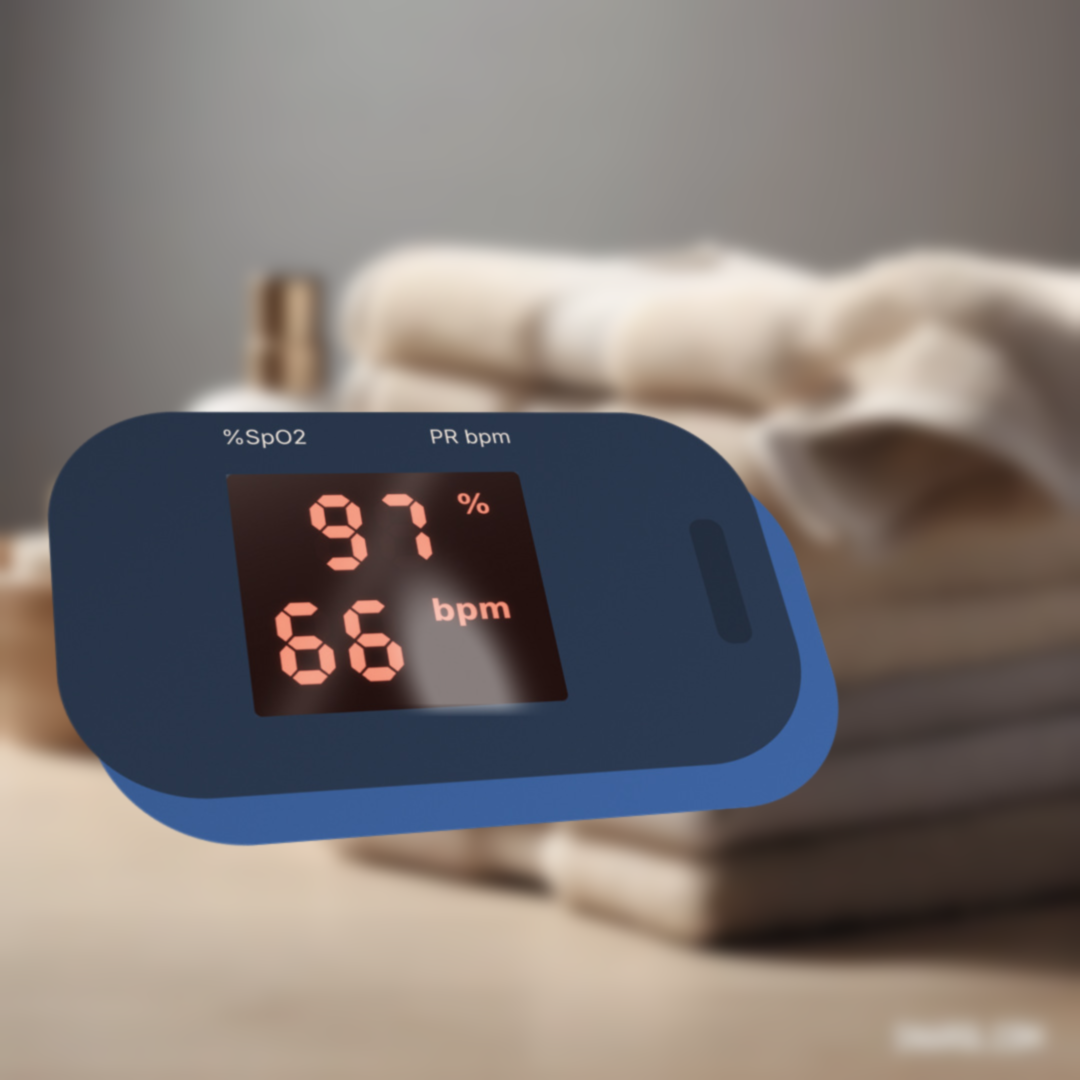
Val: 97 %
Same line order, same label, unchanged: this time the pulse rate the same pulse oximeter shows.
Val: 66 bpm
